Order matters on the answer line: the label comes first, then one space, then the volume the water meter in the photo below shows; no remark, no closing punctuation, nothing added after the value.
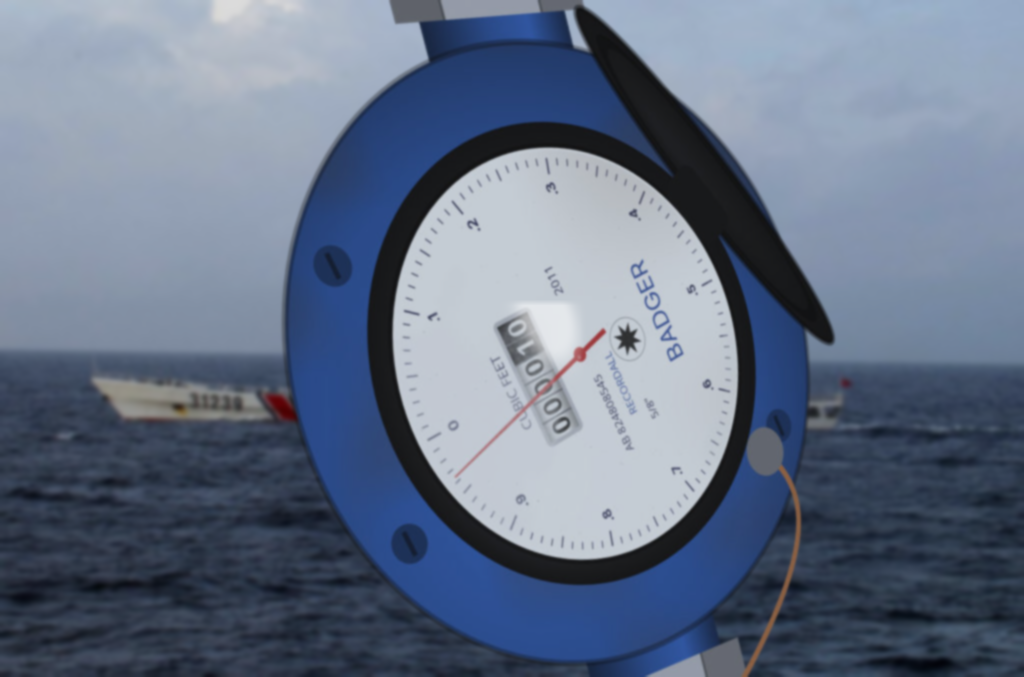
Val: 9.96 ft³
